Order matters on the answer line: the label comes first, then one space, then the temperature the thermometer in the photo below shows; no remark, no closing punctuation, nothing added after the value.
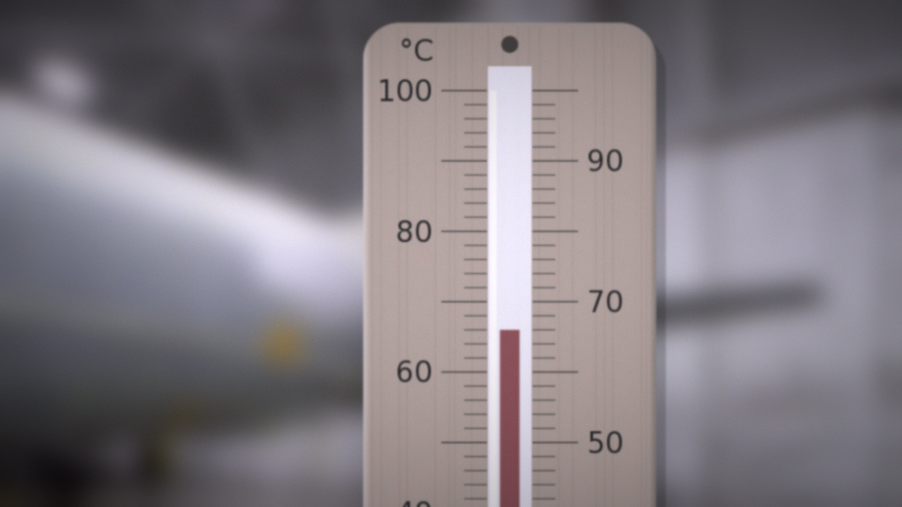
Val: 66 °C
